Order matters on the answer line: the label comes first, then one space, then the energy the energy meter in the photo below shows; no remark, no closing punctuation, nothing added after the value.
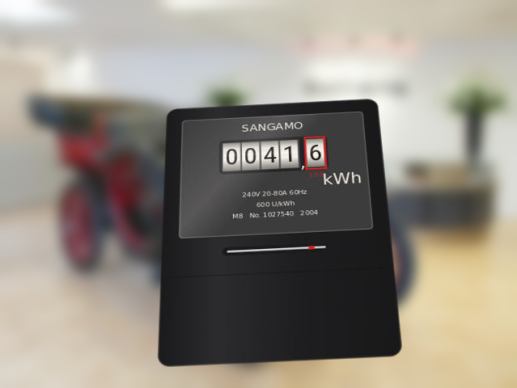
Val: 41.6 kWh
